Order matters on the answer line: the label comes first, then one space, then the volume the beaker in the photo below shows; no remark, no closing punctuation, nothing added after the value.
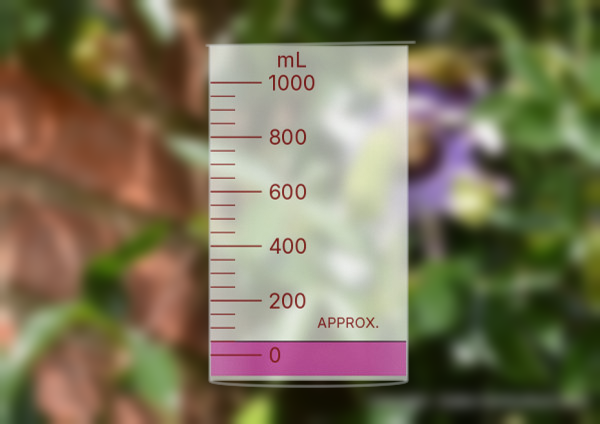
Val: 50 mL
